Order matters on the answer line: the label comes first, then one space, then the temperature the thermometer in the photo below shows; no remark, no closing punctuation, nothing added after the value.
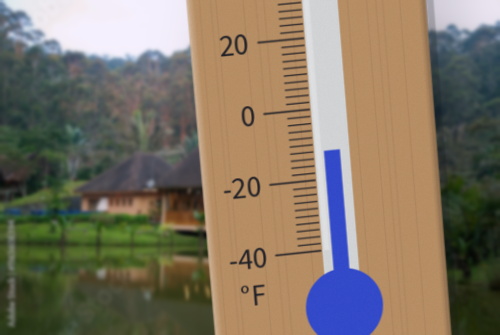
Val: -12 °F
